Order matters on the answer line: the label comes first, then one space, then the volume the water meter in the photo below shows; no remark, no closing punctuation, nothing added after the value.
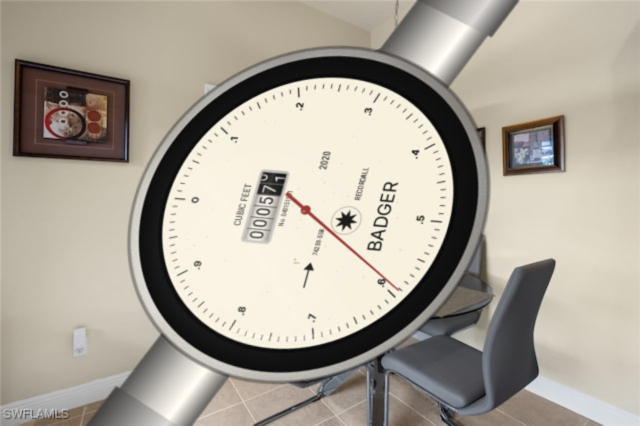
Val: 570.59 ft³
